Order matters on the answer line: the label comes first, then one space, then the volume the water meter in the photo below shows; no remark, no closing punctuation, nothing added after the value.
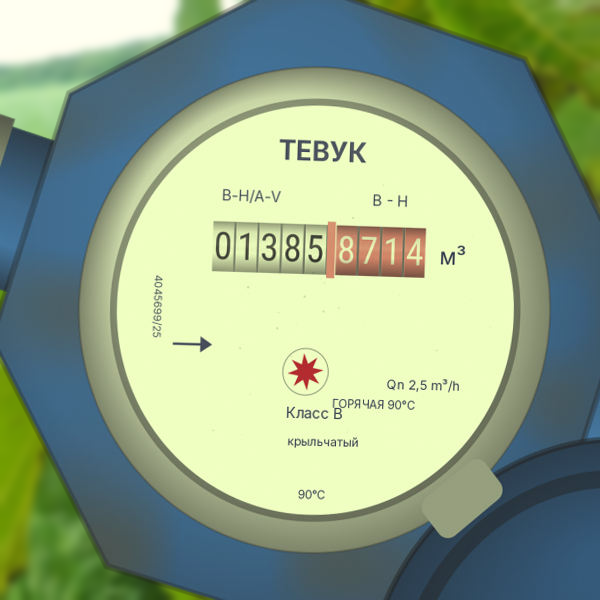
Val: 1385.8714 m³
